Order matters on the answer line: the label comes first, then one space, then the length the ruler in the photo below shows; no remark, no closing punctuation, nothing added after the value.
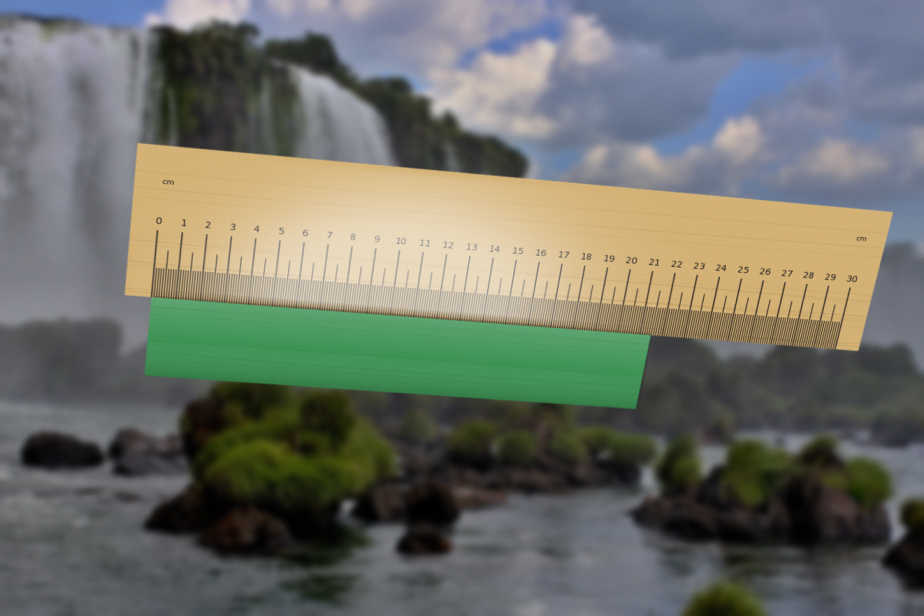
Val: 21.5 cm
